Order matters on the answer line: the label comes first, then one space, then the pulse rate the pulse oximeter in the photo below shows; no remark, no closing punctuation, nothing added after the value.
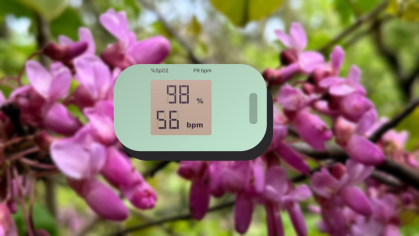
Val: 56 bpm
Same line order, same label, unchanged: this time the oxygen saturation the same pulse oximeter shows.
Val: 98 %
